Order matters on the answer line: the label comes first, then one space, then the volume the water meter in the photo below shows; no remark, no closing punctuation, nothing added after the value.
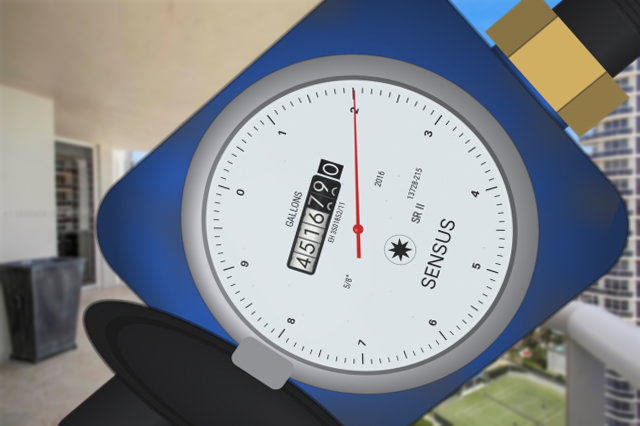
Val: 4516792.0 gal
